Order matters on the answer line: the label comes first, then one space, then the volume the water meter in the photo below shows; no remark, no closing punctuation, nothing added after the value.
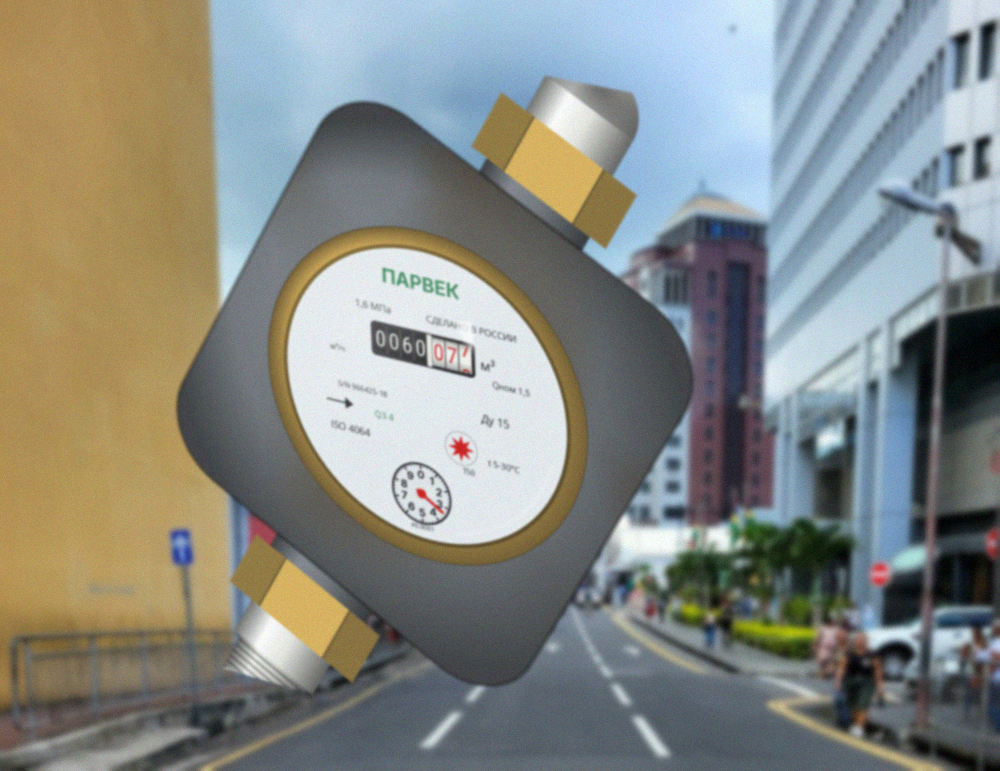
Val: 60.0773 m³
